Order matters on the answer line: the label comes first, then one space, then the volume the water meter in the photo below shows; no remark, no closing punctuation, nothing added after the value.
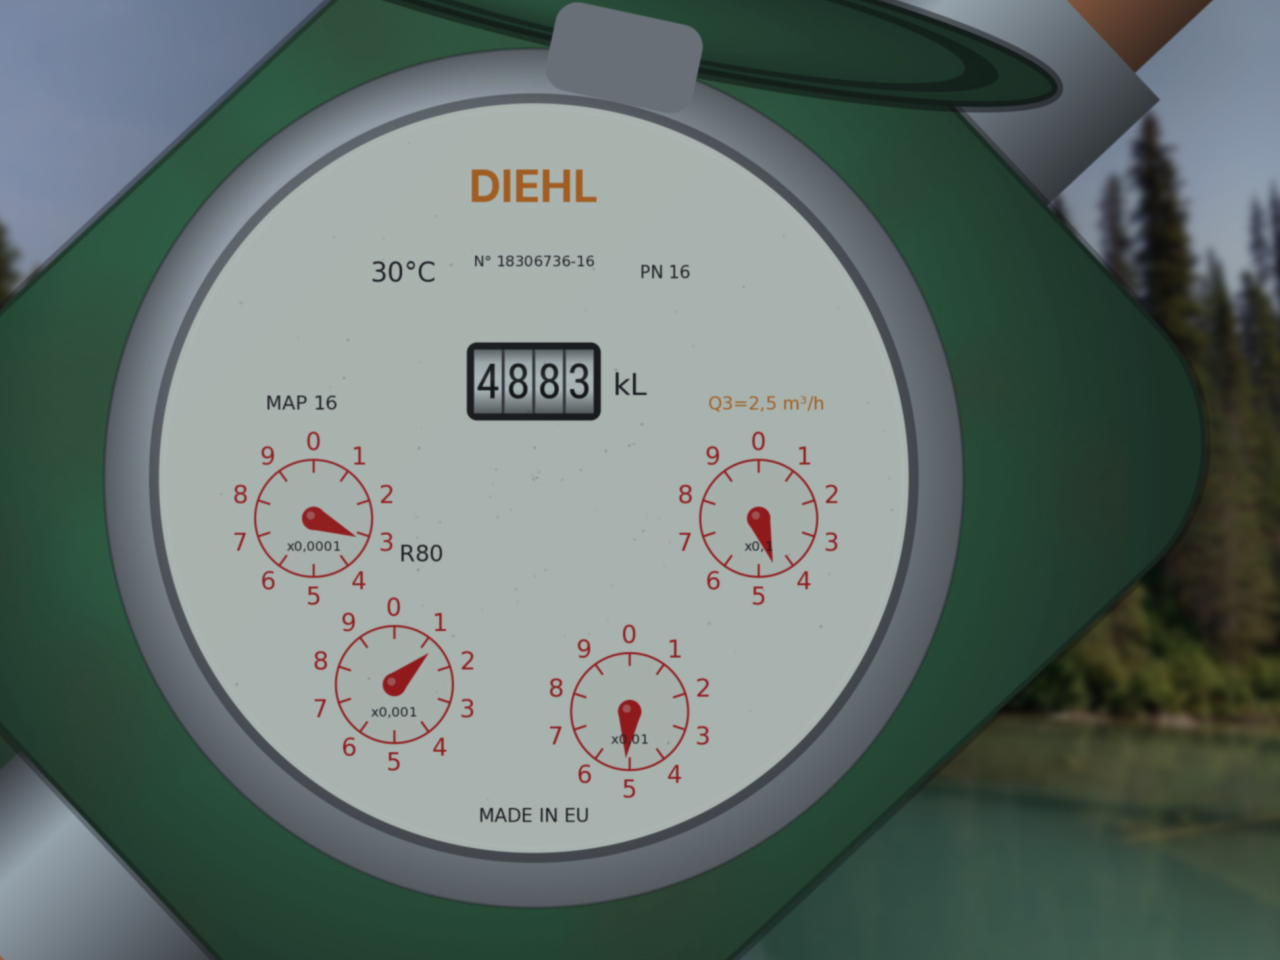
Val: 4883.4513 kL
